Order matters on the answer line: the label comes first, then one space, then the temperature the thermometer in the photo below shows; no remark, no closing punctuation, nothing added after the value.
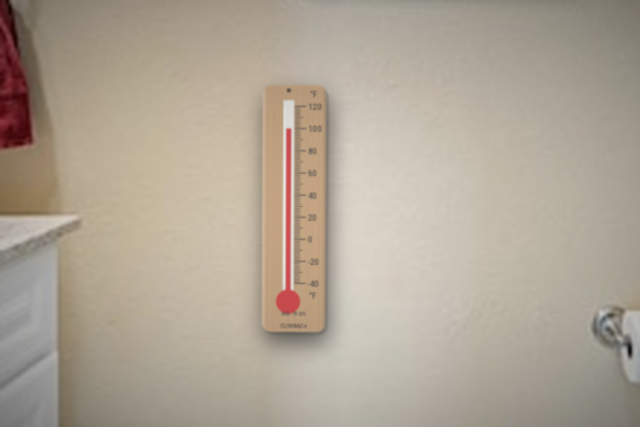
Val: 100 °F
